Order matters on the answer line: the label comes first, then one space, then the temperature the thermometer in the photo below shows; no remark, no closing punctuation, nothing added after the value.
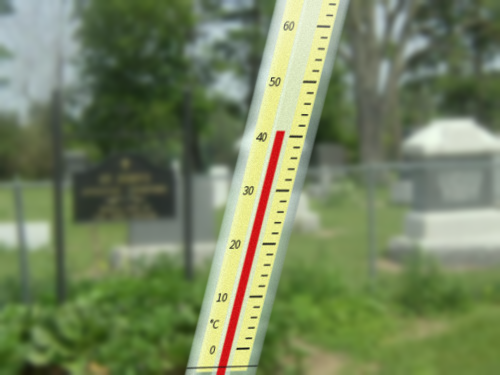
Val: 41 °C
